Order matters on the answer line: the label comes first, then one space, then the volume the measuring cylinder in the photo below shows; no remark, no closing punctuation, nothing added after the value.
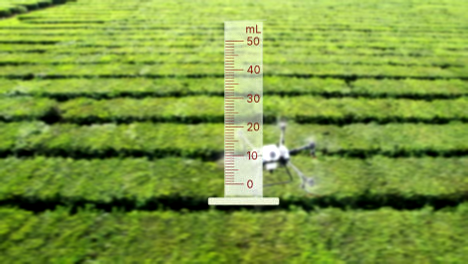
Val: 10 mL
